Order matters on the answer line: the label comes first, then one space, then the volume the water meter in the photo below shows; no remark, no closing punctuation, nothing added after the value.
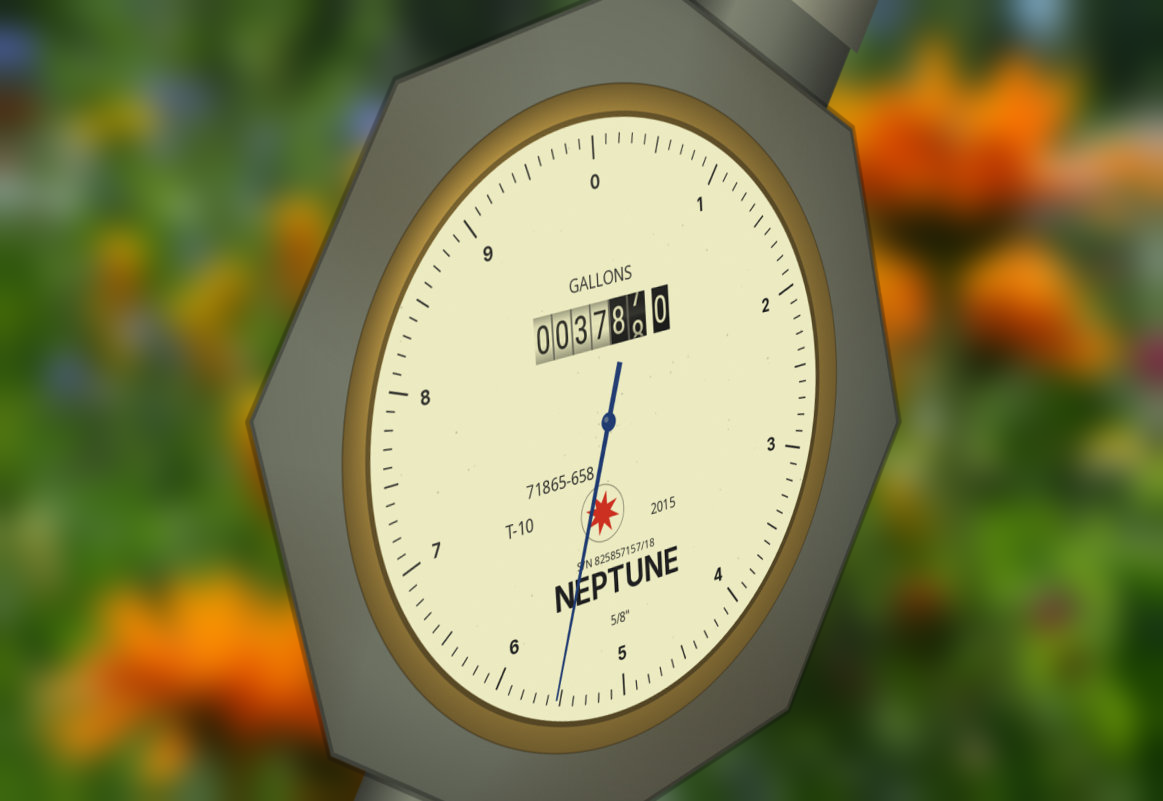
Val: 37875.5 gal
